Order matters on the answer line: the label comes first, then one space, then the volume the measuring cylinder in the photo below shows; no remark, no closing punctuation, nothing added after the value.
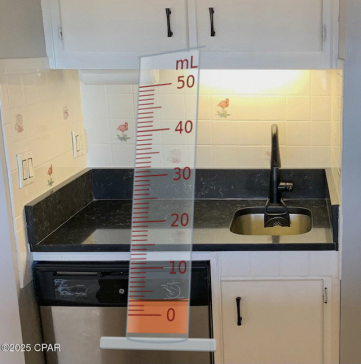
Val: 3 mL
